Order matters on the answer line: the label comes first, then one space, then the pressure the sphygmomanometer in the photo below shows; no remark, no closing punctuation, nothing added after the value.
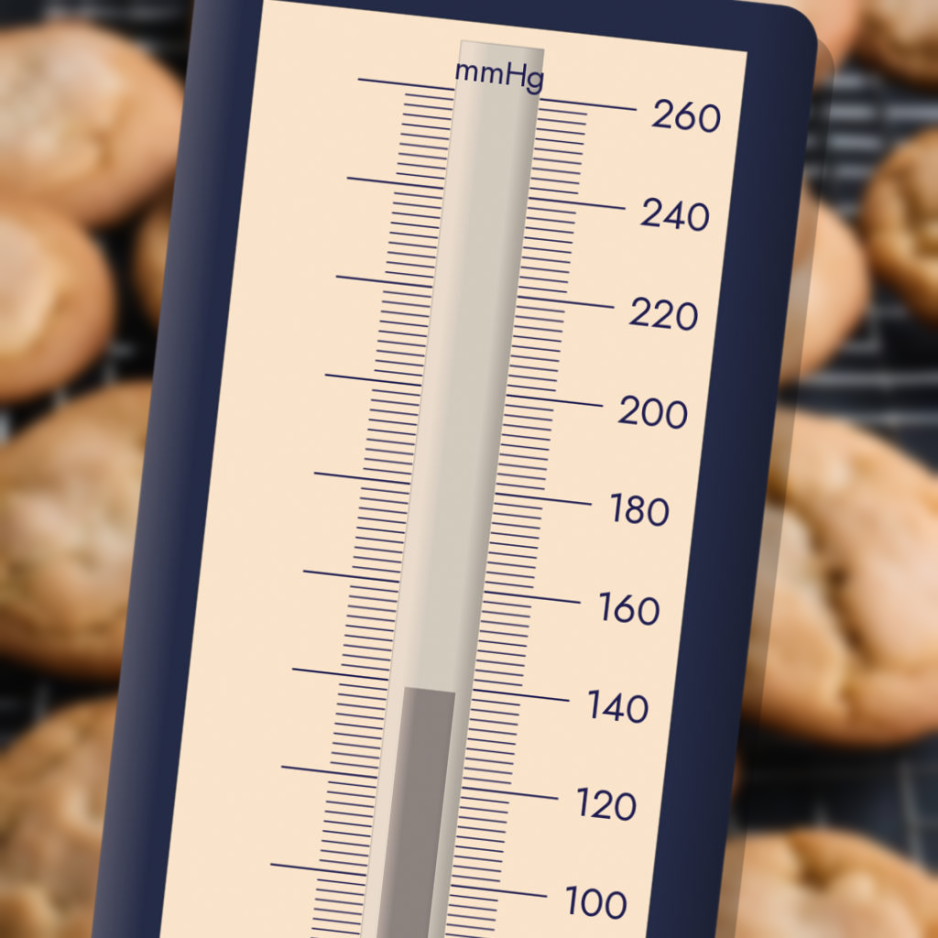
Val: 139 mmHg
